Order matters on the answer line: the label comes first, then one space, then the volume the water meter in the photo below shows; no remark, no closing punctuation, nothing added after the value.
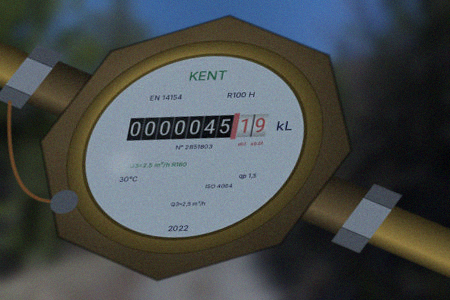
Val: 45.19 kL
